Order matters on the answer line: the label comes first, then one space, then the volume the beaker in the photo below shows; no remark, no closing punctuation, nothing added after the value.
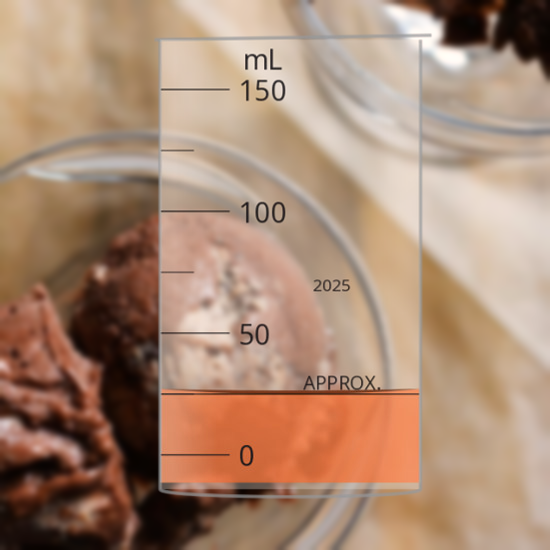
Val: 25 mL
